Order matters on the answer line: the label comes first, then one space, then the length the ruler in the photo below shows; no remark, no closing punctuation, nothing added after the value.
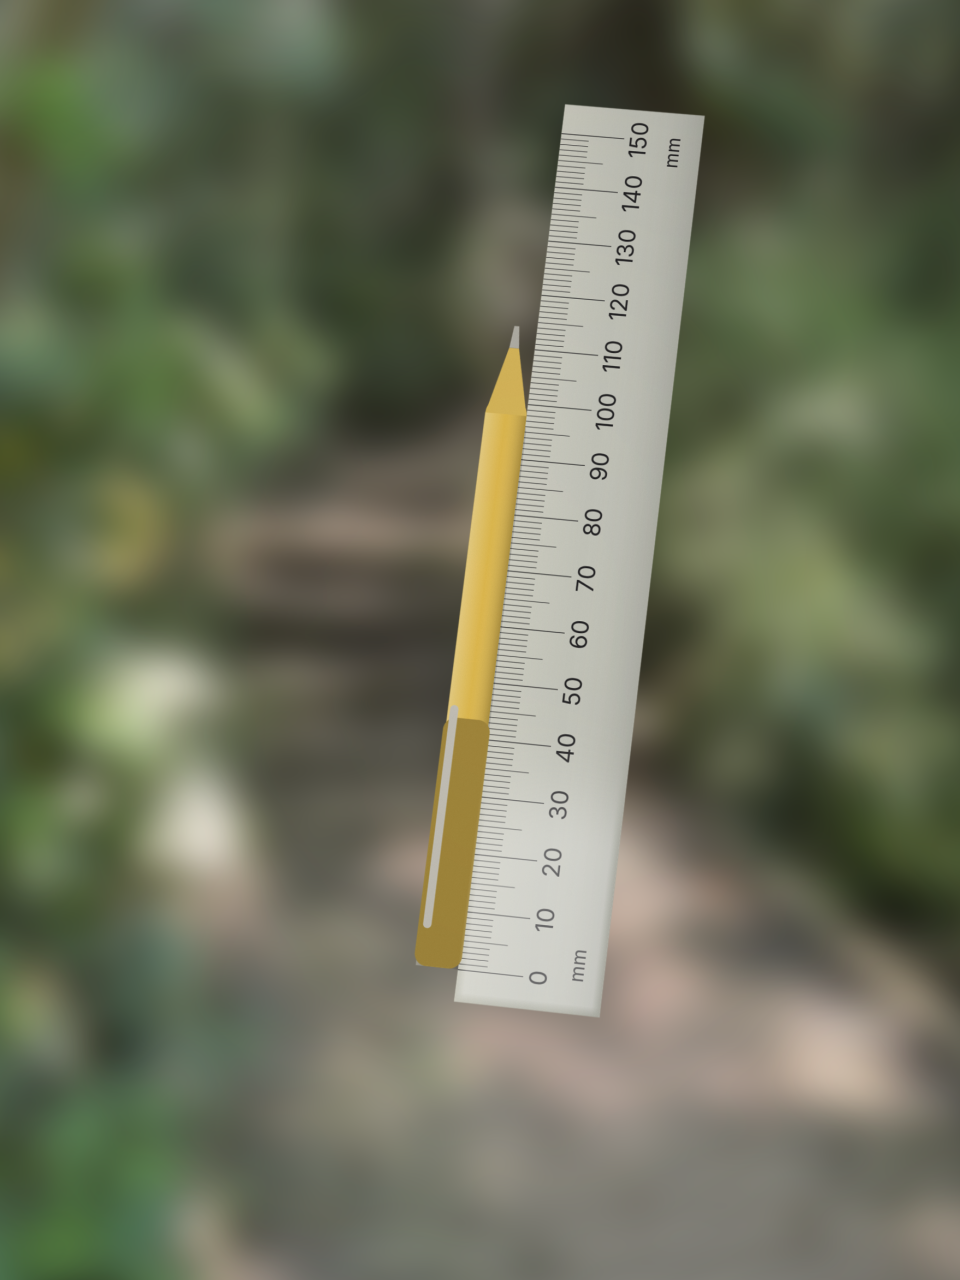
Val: 114 mm
